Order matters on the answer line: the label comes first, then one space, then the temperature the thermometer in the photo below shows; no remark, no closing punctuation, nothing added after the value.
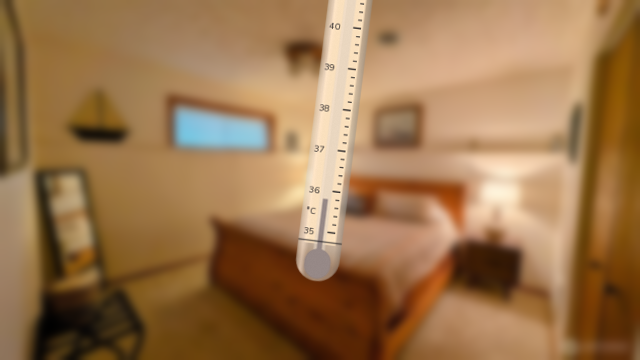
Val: 35.8 °C
